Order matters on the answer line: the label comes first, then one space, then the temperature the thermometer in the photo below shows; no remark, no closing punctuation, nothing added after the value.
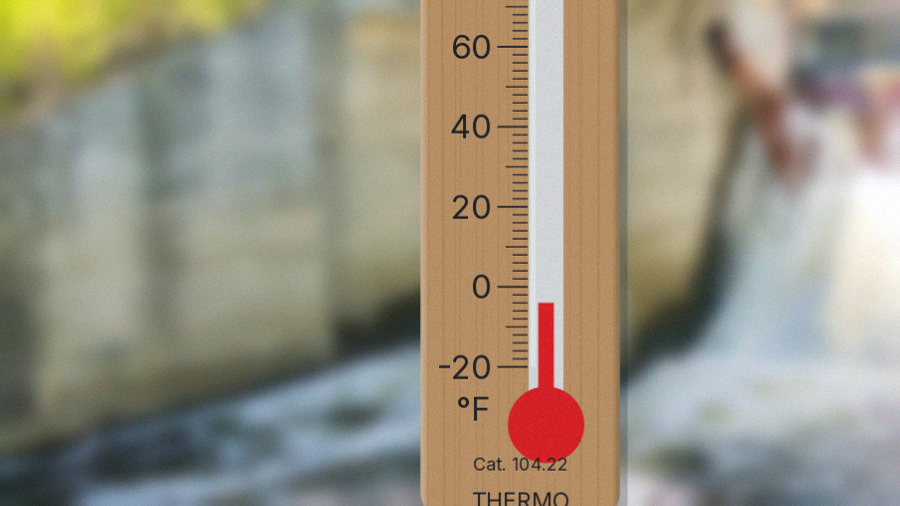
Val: -4 °F
